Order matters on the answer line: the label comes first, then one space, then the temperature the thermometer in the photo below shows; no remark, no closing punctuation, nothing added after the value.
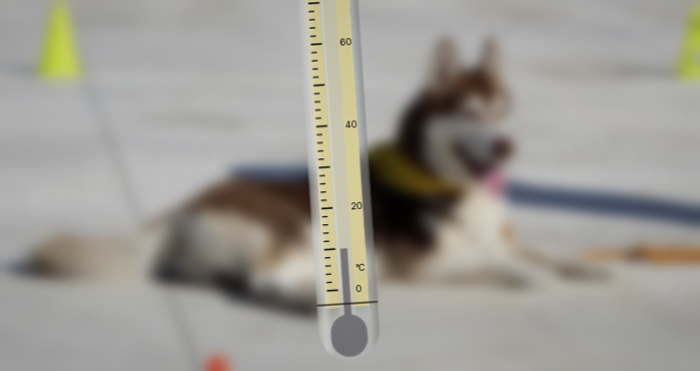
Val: 10 °C
